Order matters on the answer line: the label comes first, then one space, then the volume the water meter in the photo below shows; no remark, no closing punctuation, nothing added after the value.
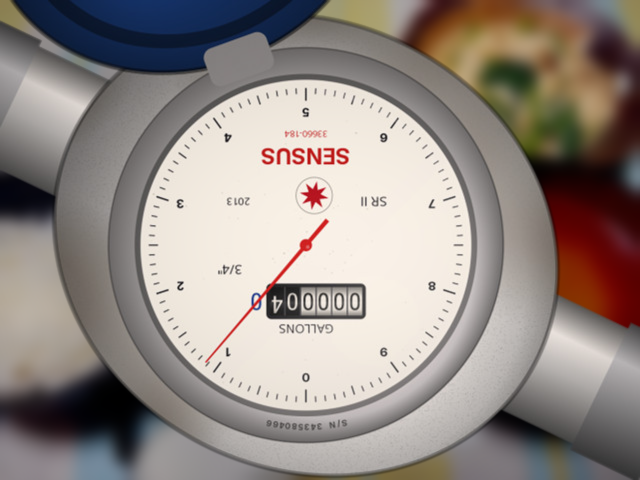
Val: 41.1 gal
